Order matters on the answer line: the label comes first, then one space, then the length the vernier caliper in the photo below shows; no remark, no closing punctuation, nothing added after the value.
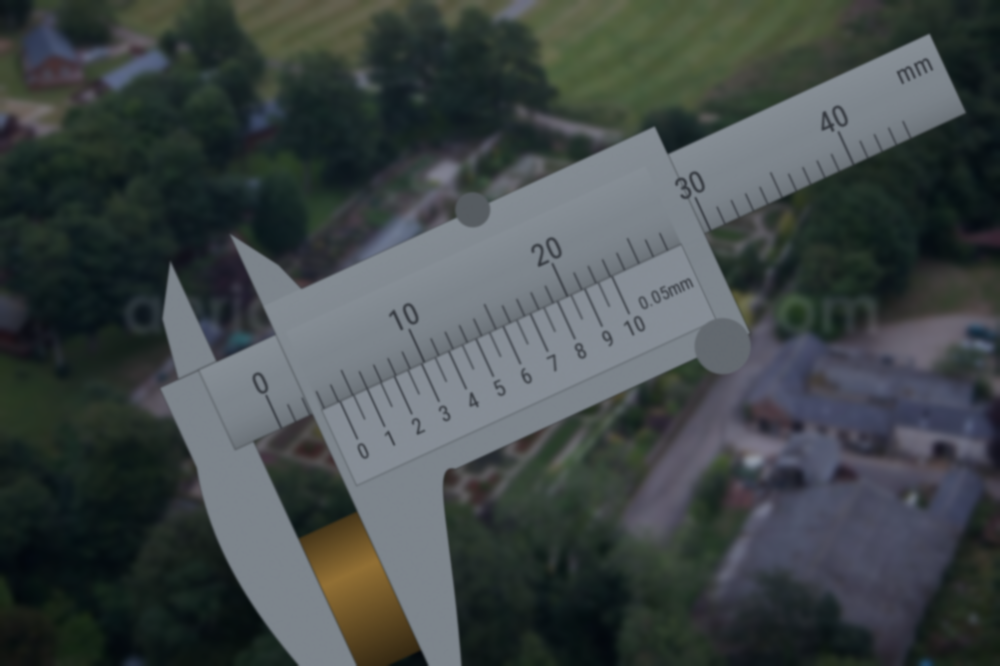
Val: 4.1 mm
